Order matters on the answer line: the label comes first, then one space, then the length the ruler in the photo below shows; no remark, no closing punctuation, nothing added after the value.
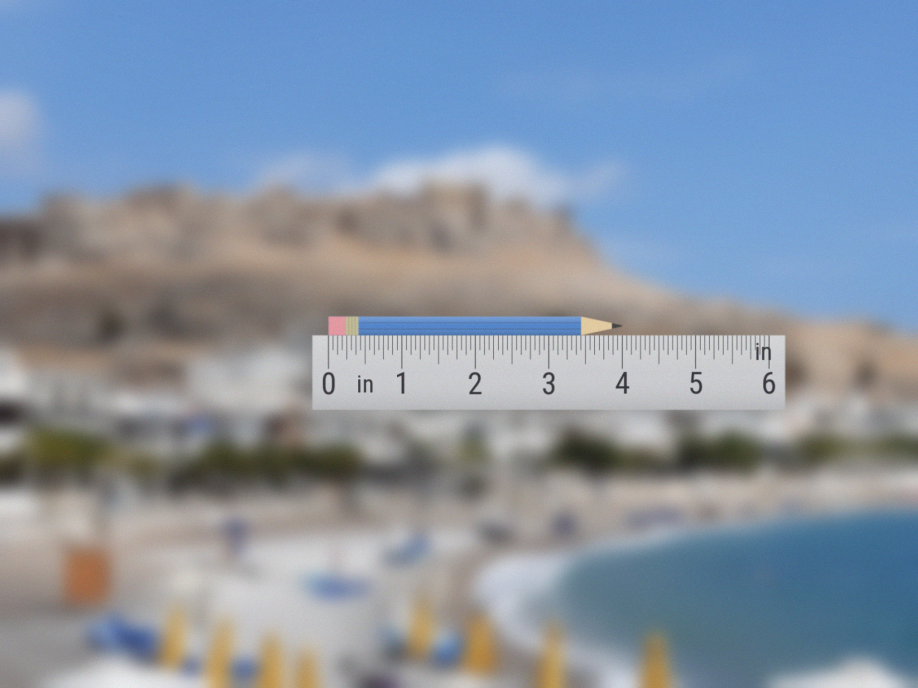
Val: 4 in
